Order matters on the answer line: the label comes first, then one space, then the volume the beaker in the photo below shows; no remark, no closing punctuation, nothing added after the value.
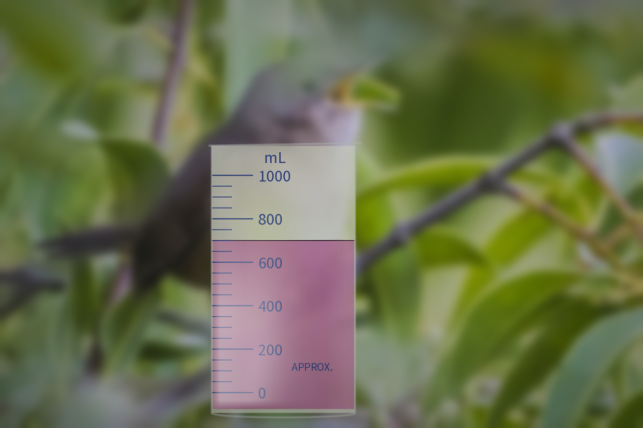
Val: 700 mL
